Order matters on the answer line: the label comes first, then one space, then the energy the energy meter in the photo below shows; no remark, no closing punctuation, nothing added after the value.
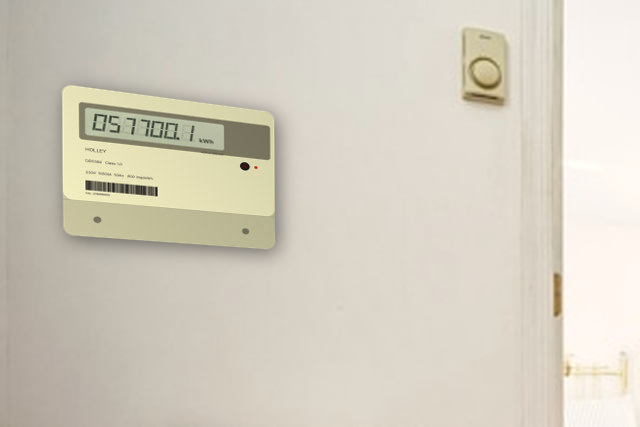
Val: 57700.1 kWh
